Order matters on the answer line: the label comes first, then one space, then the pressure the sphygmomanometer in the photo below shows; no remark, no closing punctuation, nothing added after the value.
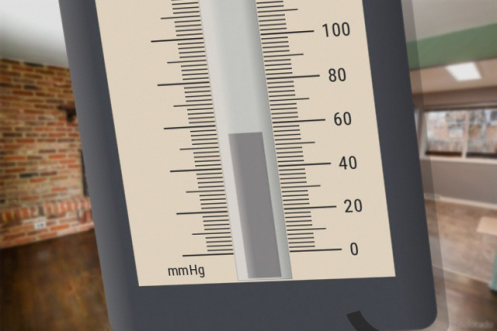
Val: 56 mmHg
